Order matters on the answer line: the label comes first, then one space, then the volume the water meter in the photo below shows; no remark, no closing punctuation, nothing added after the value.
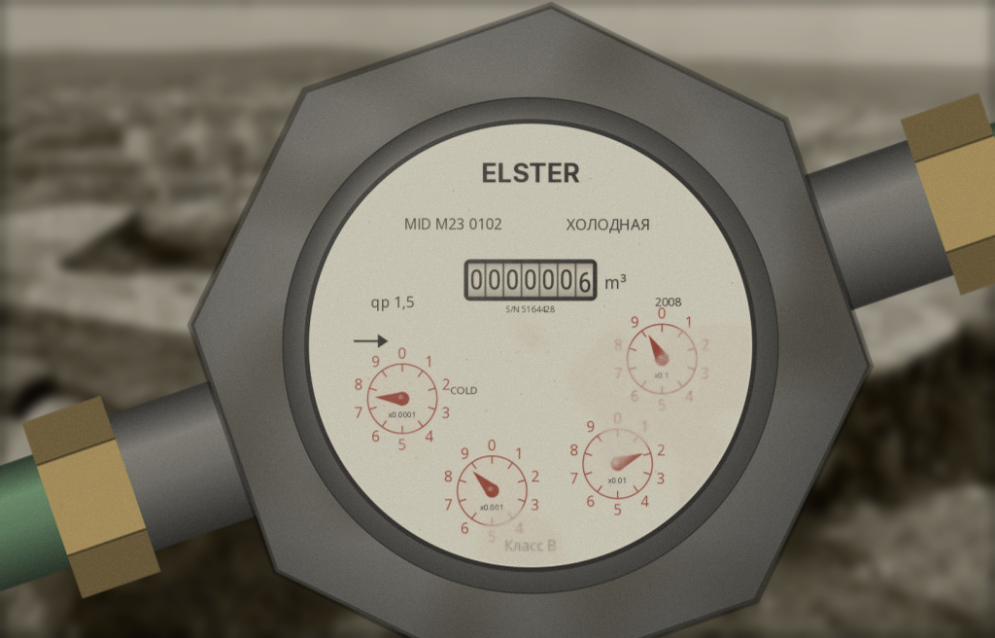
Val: 5.9187 m³
